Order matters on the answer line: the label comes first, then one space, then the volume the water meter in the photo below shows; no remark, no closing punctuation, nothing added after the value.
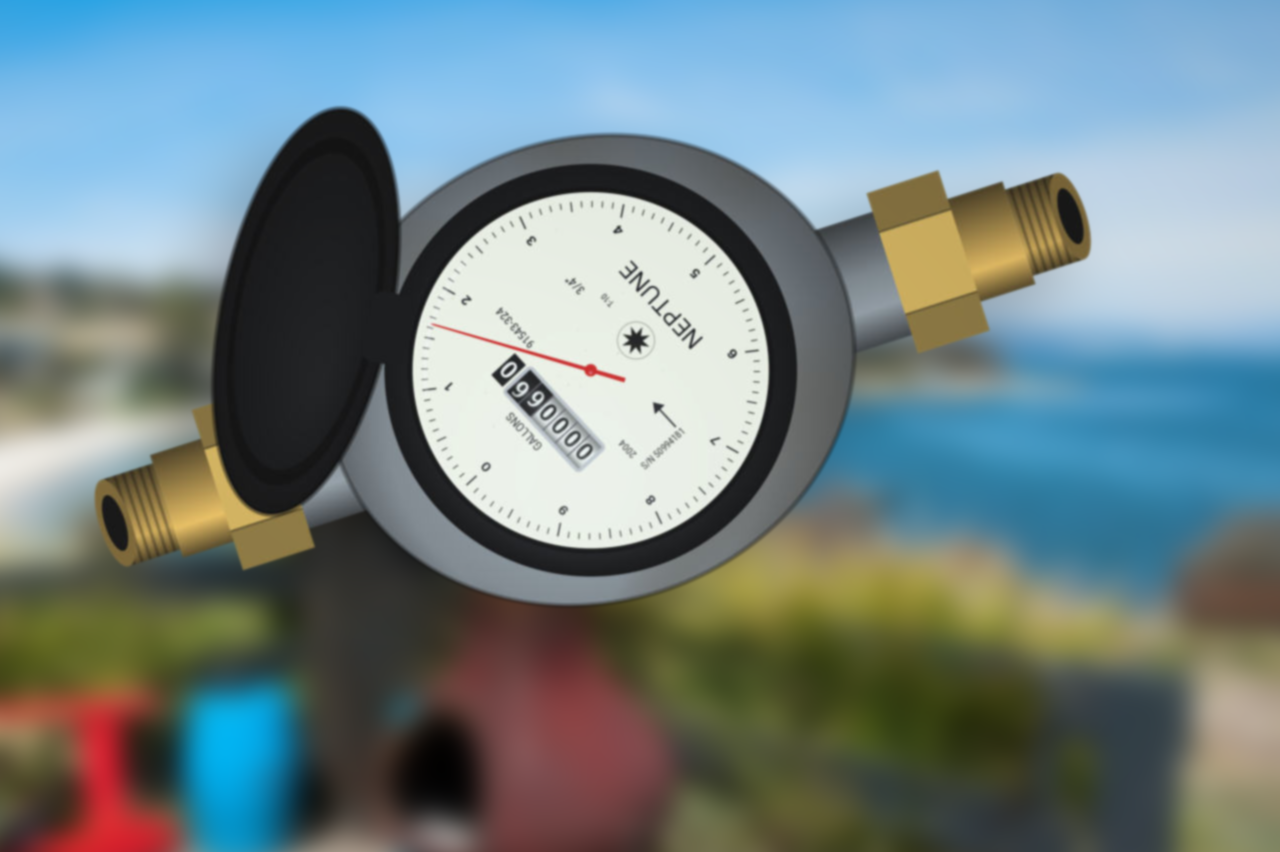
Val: 661.6 gal
